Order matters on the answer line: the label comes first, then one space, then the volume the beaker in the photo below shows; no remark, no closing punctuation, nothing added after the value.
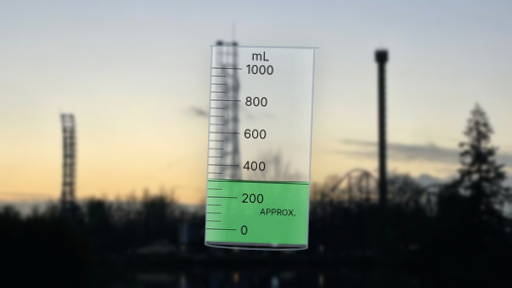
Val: 300 mL
